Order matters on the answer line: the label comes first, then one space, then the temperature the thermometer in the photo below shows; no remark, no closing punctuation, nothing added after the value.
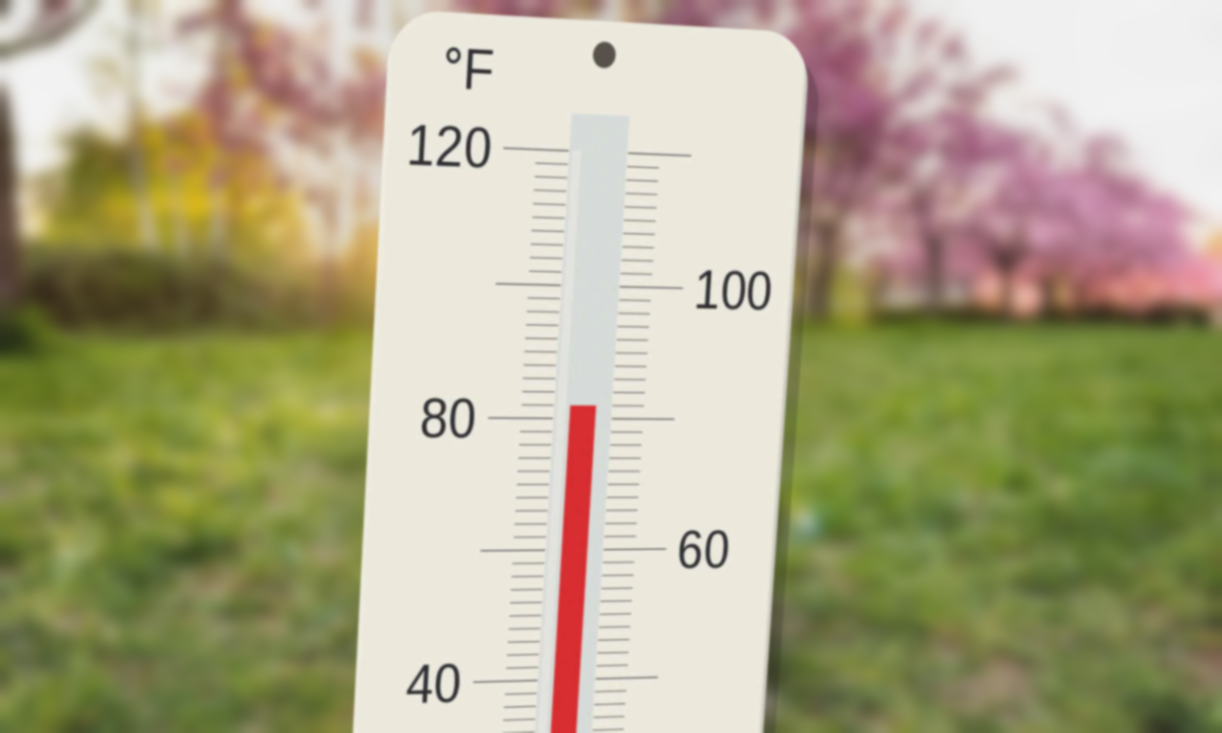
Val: 82 °F
